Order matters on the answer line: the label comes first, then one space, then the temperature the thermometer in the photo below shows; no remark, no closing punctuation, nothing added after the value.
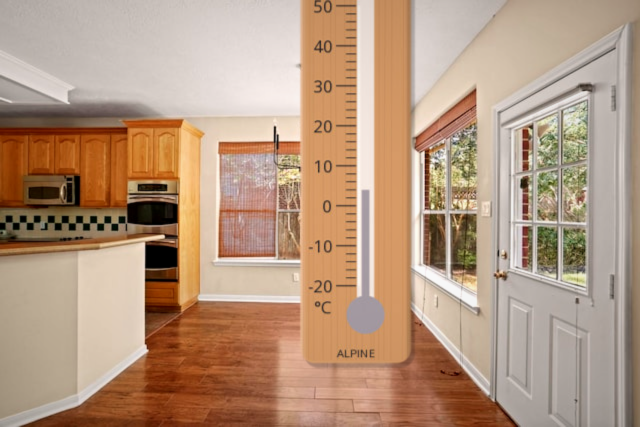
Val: 4 °C
